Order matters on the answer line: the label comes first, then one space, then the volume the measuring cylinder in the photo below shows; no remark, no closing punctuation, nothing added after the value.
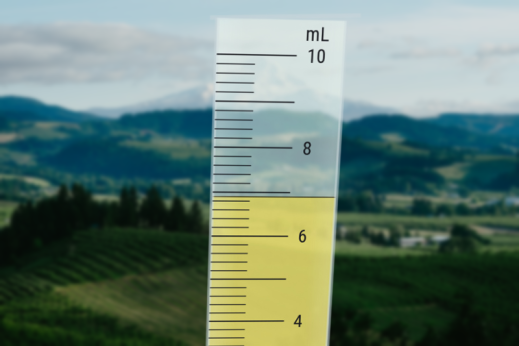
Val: 6.9 mL
